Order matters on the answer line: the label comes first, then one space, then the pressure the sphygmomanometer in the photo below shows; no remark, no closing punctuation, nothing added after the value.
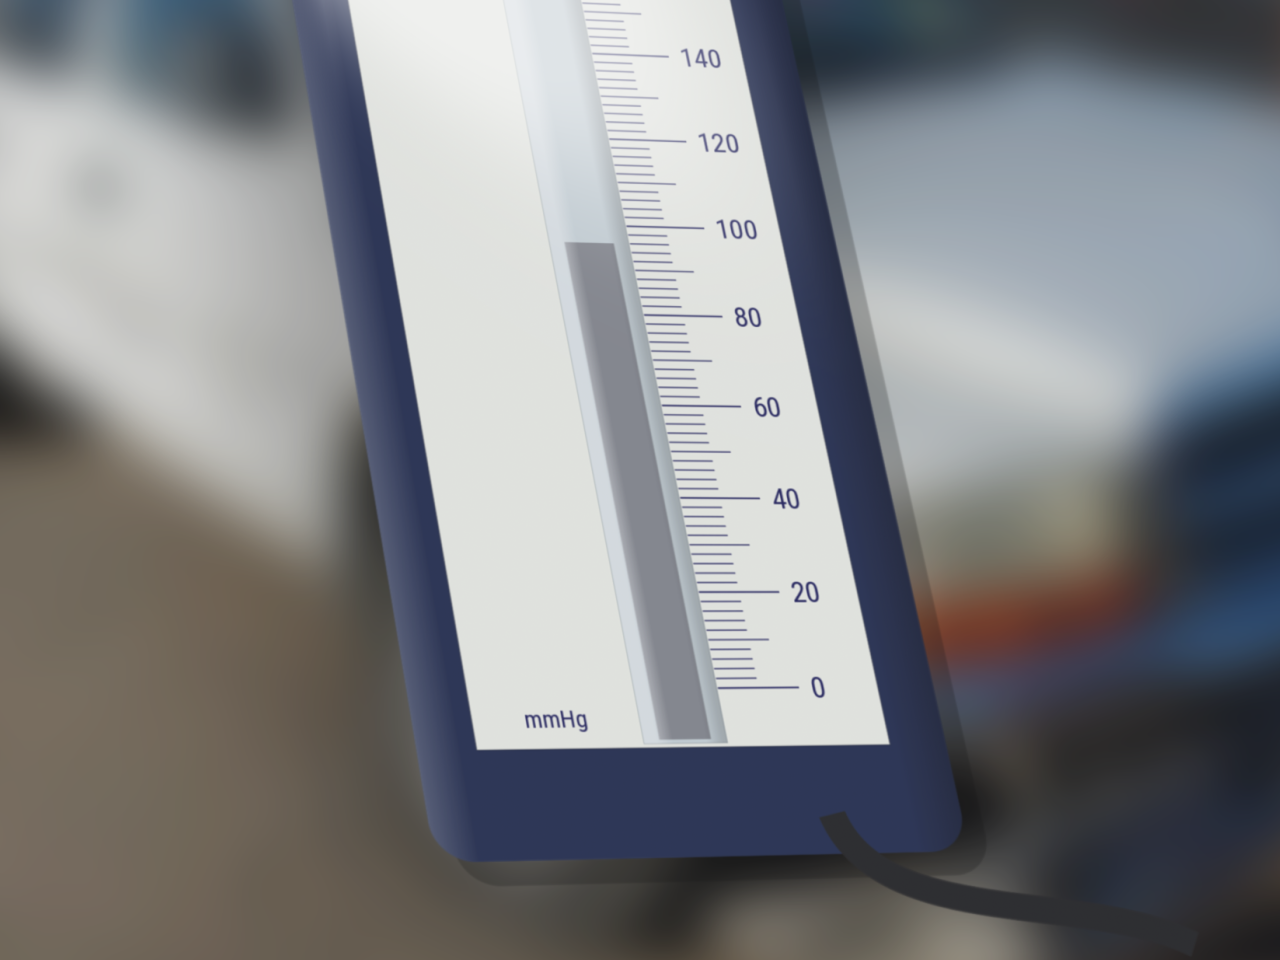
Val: 96 mmHg
